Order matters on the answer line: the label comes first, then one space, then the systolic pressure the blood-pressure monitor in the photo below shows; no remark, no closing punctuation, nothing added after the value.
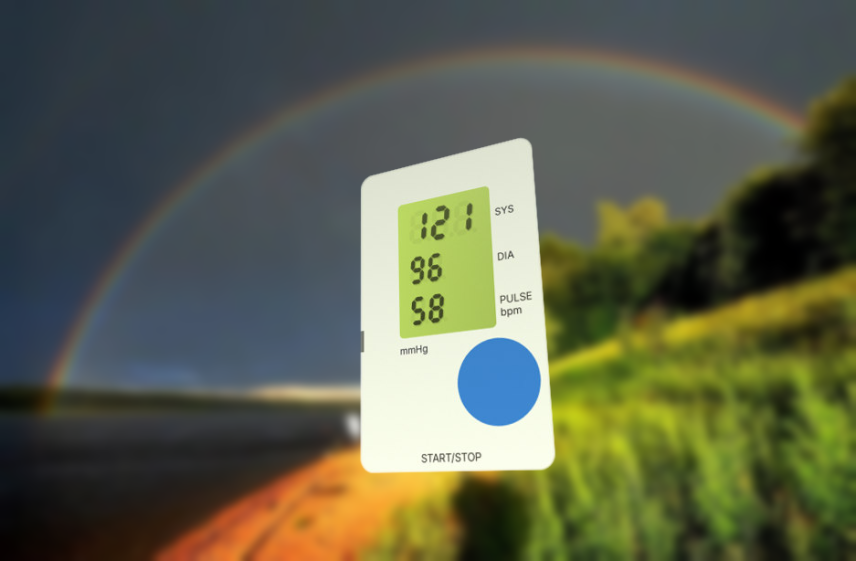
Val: 121 mmHg
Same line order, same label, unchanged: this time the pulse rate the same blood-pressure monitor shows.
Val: 58 bpm
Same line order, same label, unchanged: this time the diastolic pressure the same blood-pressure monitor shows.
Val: 96 mmHg
